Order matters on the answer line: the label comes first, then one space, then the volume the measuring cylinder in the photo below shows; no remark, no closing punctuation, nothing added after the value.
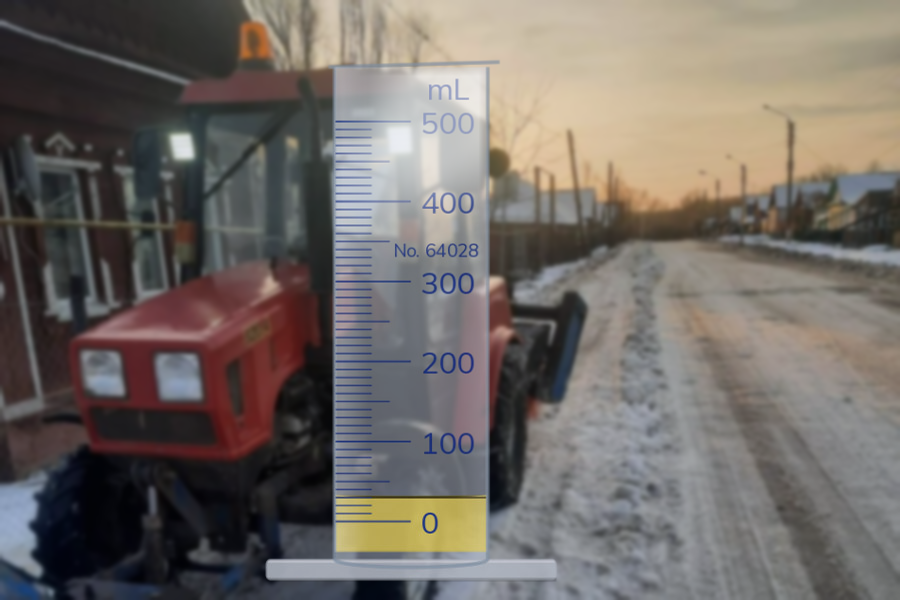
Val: 30 mL
